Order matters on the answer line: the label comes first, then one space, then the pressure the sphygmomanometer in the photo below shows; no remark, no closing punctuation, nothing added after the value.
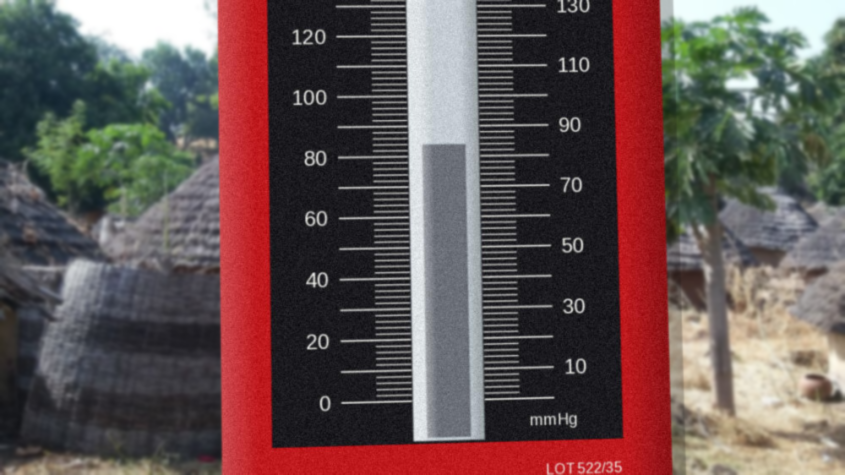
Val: 84 mmHg
